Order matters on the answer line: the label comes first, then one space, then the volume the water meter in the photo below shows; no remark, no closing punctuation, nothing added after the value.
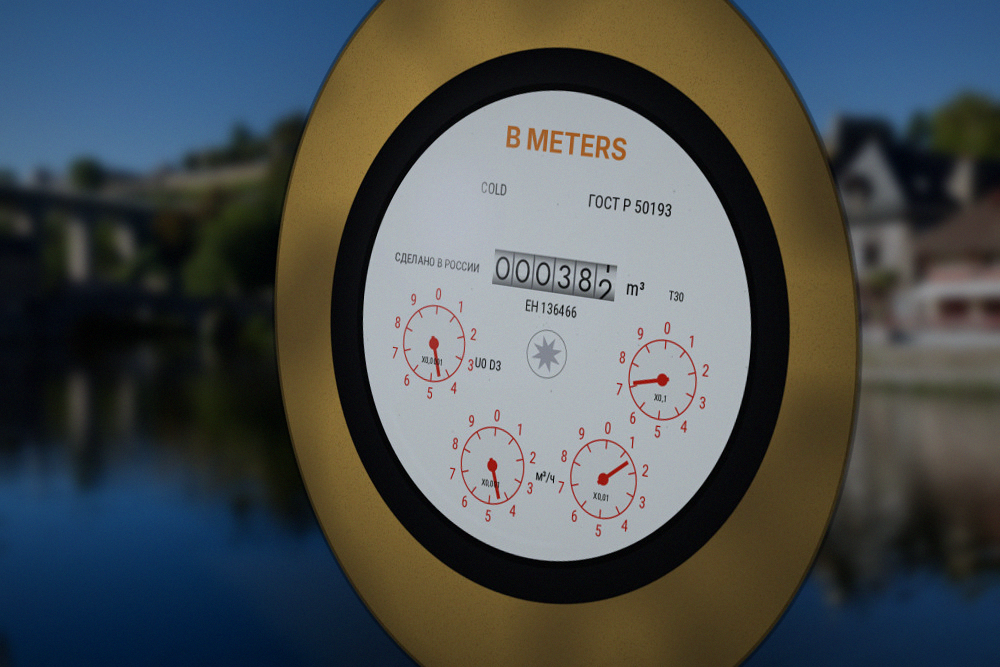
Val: 381.7144 m³
